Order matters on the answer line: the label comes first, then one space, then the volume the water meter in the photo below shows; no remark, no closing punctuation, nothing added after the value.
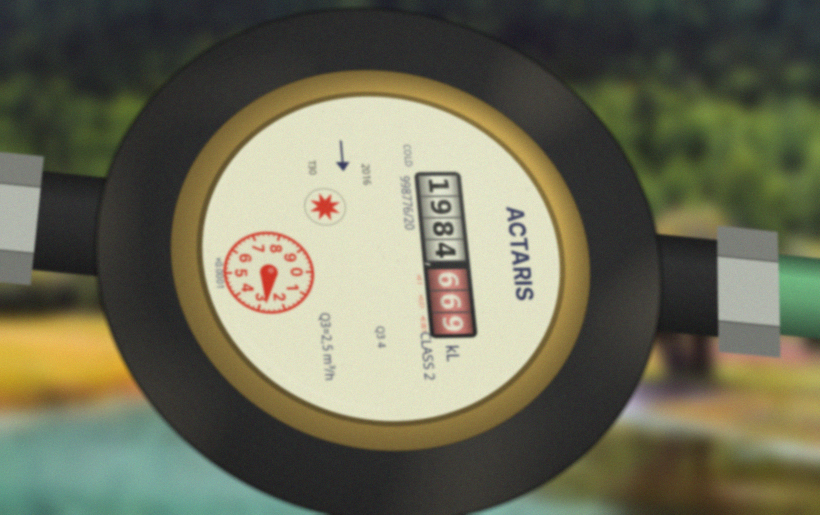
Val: 1984.6692 kL
